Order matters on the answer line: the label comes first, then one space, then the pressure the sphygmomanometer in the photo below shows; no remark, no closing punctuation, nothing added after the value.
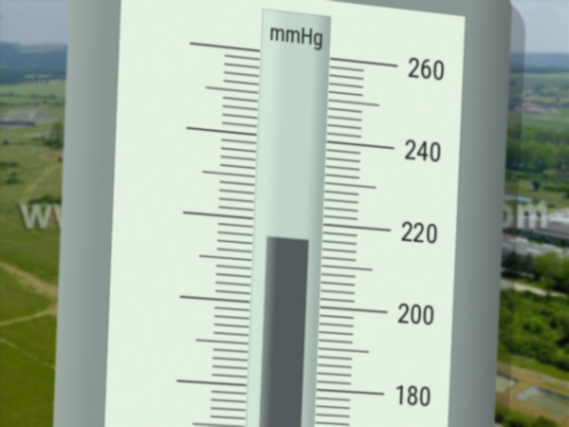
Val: 216 mmHg
